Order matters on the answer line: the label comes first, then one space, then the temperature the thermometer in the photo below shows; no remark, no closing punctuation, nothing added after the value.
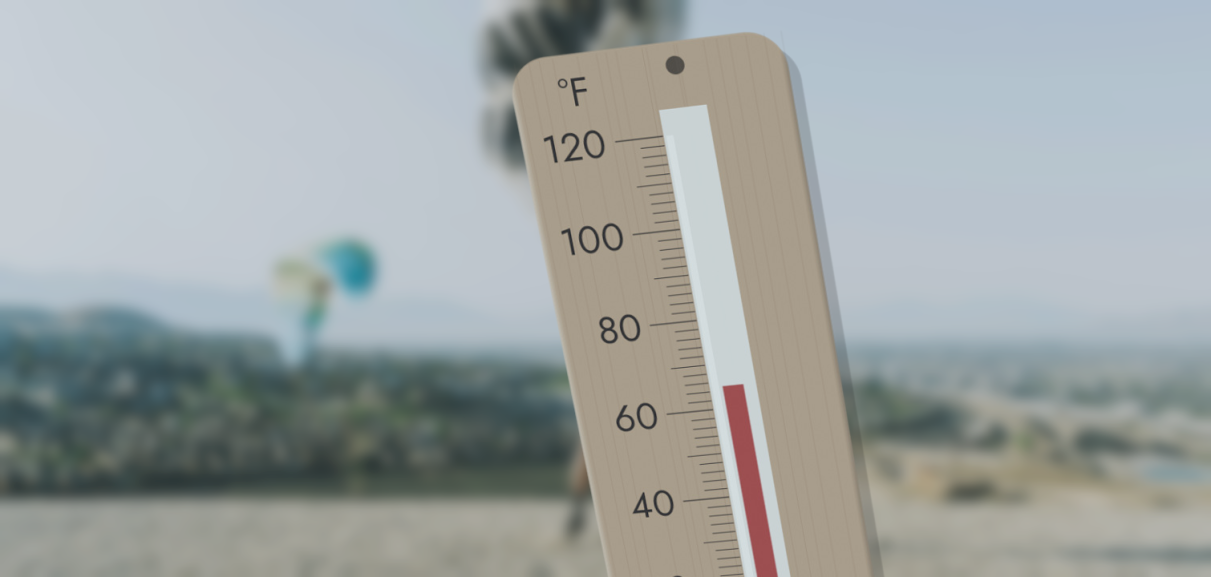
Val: 65 °F
